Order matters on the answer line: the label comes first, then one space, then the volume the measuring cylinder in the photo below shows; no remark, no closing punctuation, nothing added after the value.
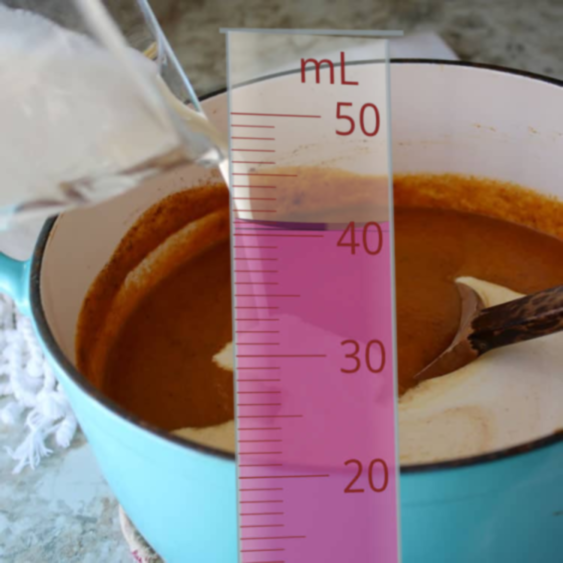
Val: 40.5 mL
